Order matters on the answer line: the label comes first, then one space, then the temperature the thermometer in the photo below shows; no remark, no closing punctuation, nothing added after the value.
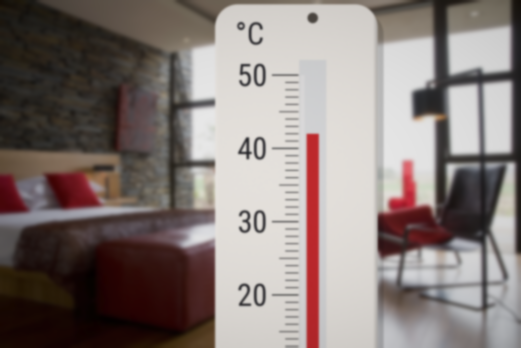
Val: 42 °C
